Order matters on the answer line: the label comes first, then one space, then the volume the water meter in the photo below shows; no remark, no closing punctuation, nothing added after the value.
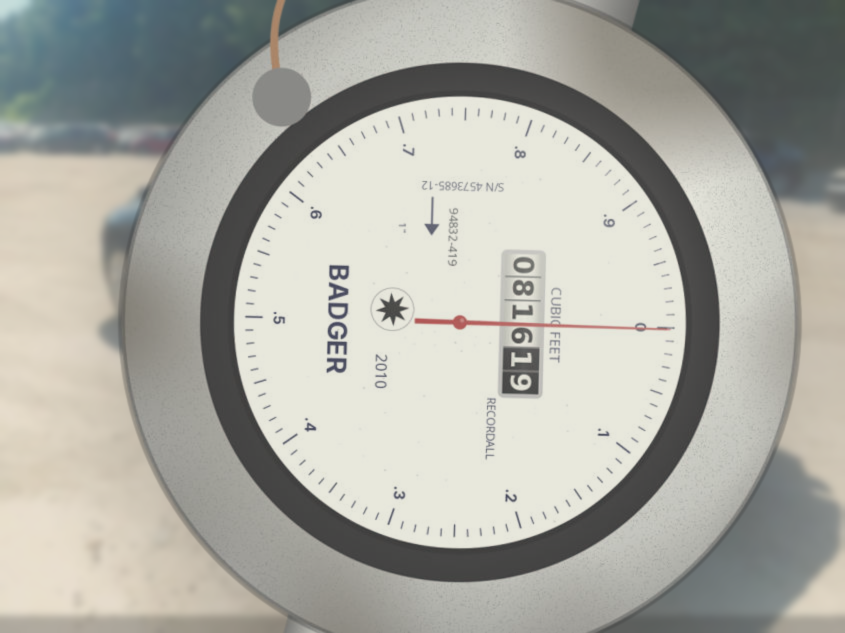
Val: 81619.00 ft³
